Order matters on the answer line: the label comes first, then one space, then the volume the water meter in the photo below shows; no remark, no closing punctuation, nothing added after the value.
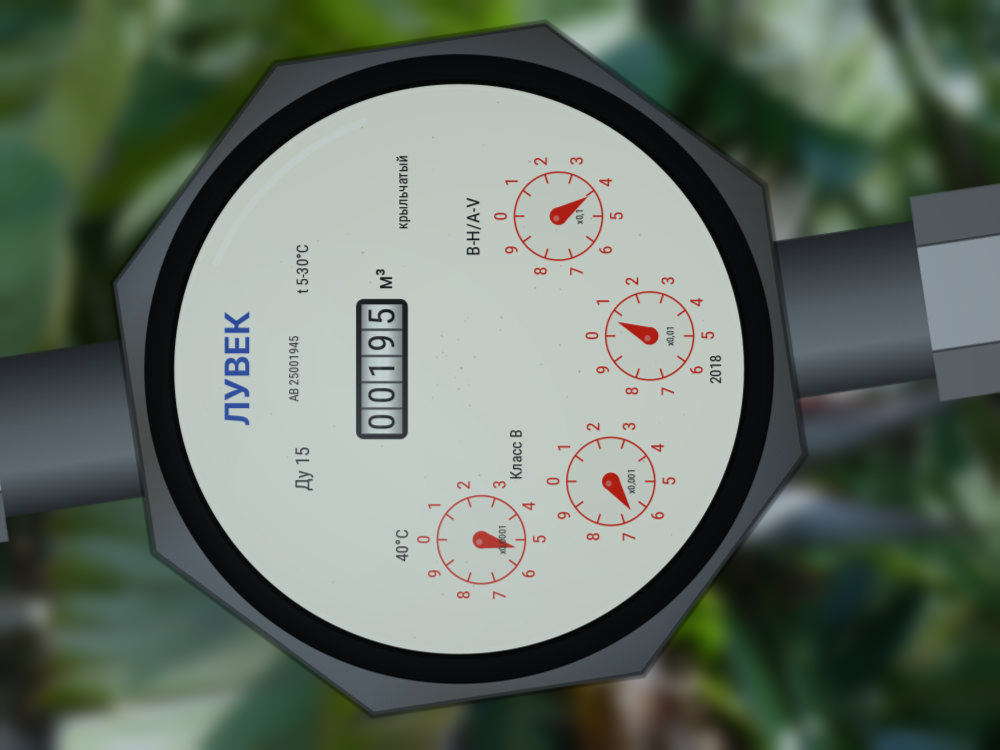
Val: 195.4065 m³
